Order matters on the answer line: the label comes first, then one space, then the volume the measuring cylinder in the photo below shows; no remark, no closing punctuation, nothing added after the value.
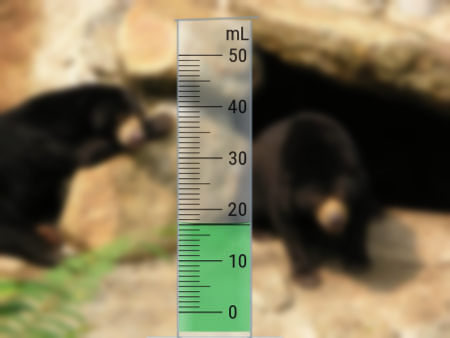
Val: 17 mL
